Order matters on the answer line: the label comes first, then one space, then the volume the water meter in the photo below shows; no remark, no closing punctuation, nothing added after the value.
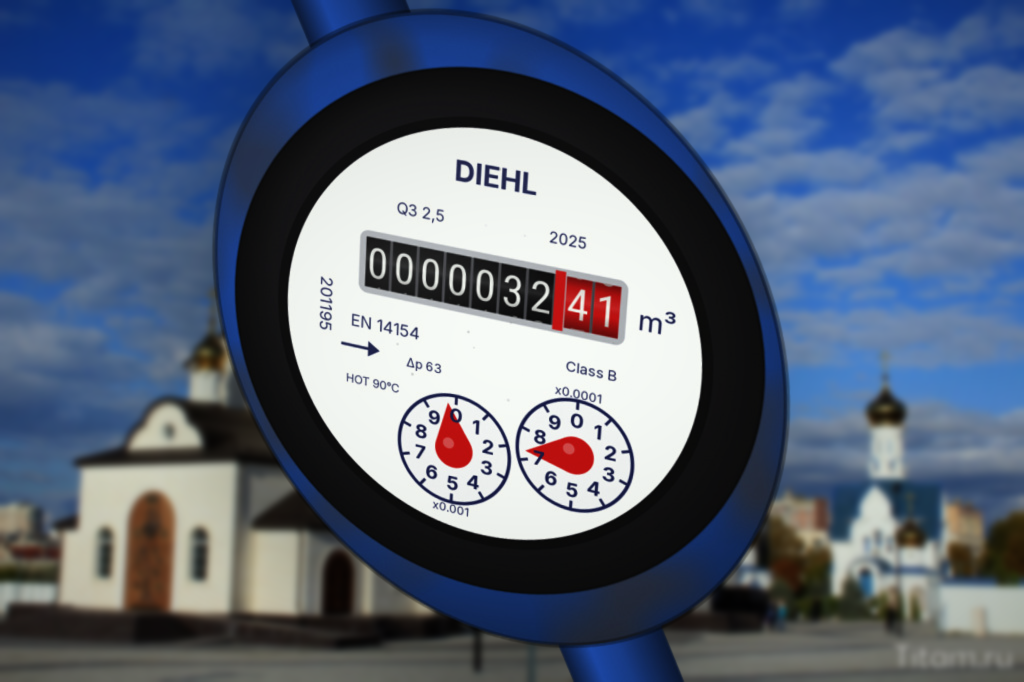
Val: 32.4097 m³
